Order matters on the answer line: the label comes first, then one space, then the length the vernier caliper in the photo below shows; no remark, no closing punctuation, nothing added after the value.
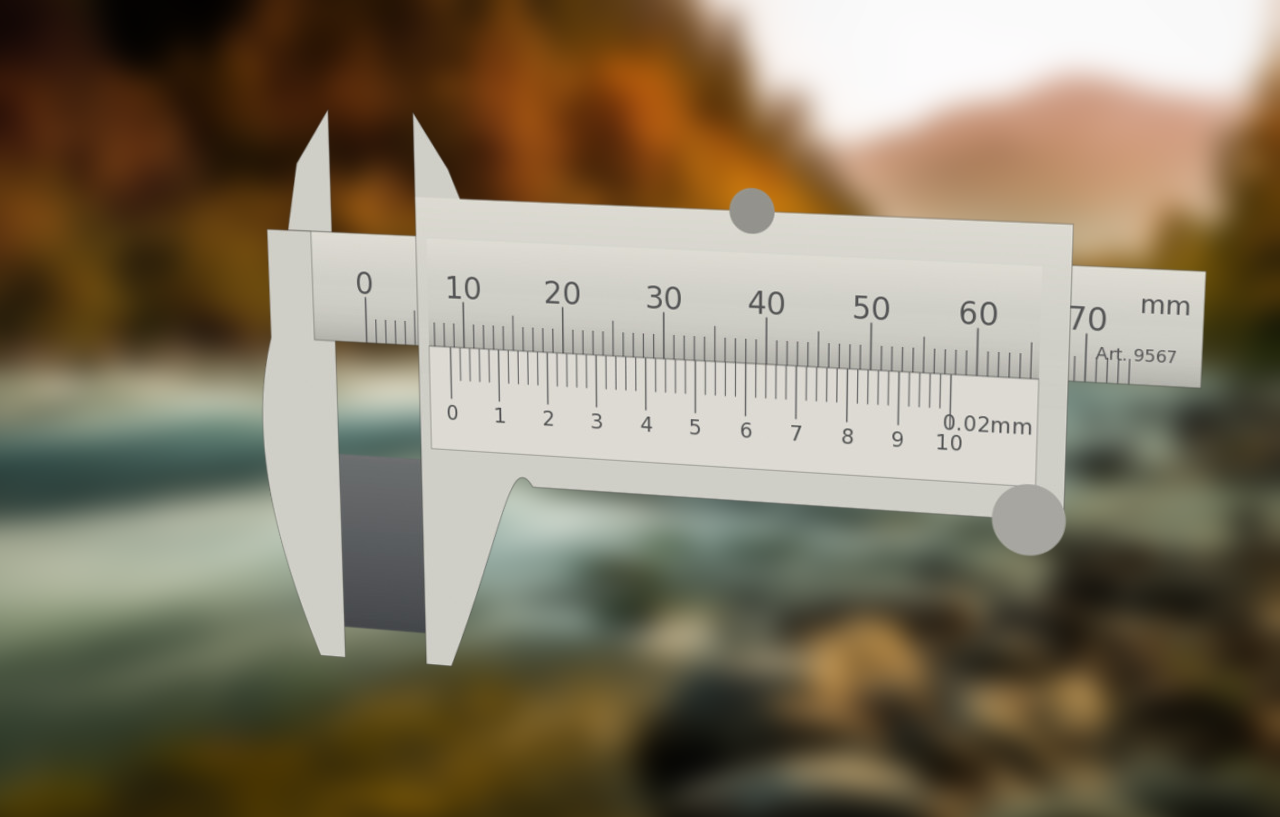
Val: 8.6 mm
